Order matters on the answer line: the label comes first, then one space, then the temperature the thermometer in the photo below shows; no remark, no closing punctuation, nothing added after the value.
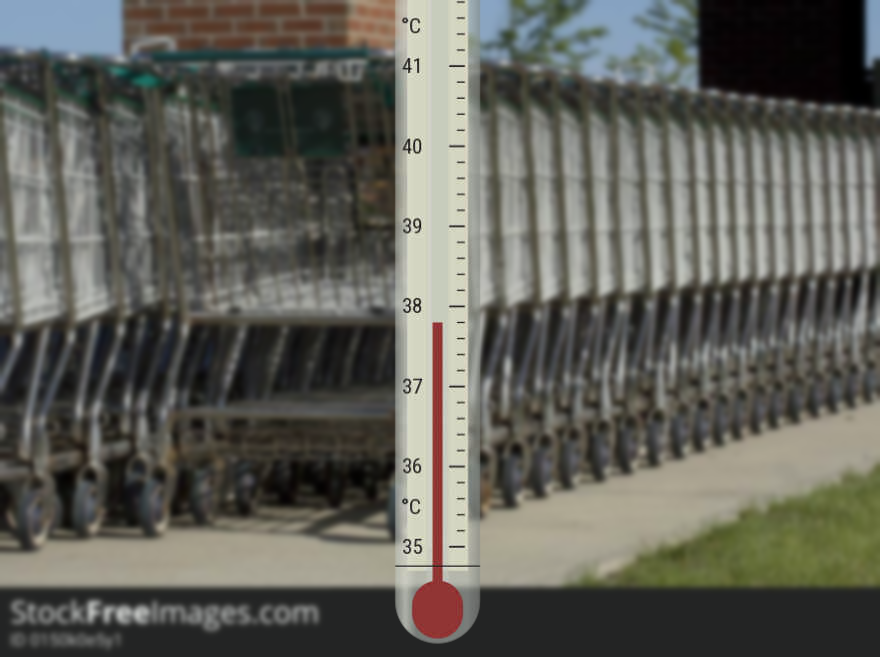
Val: 37.8 °C
